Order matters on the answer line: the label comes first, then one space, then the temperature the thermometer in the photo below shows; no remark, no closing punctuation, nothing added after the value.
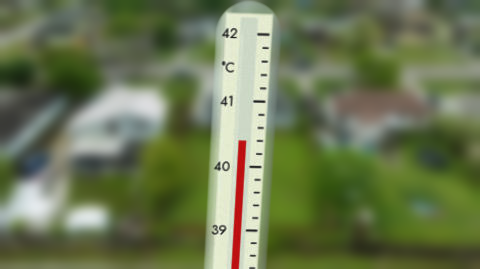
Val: 40.4 °C
